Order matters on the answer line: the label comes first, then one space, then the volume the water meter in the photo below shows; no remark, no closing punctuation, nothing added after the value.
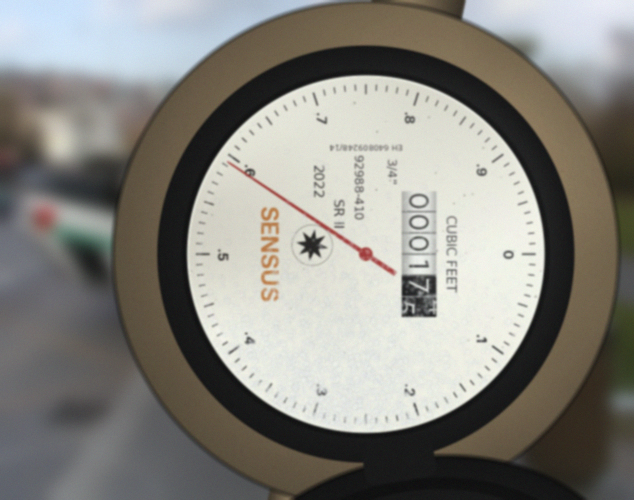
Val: 174.59 ft³
